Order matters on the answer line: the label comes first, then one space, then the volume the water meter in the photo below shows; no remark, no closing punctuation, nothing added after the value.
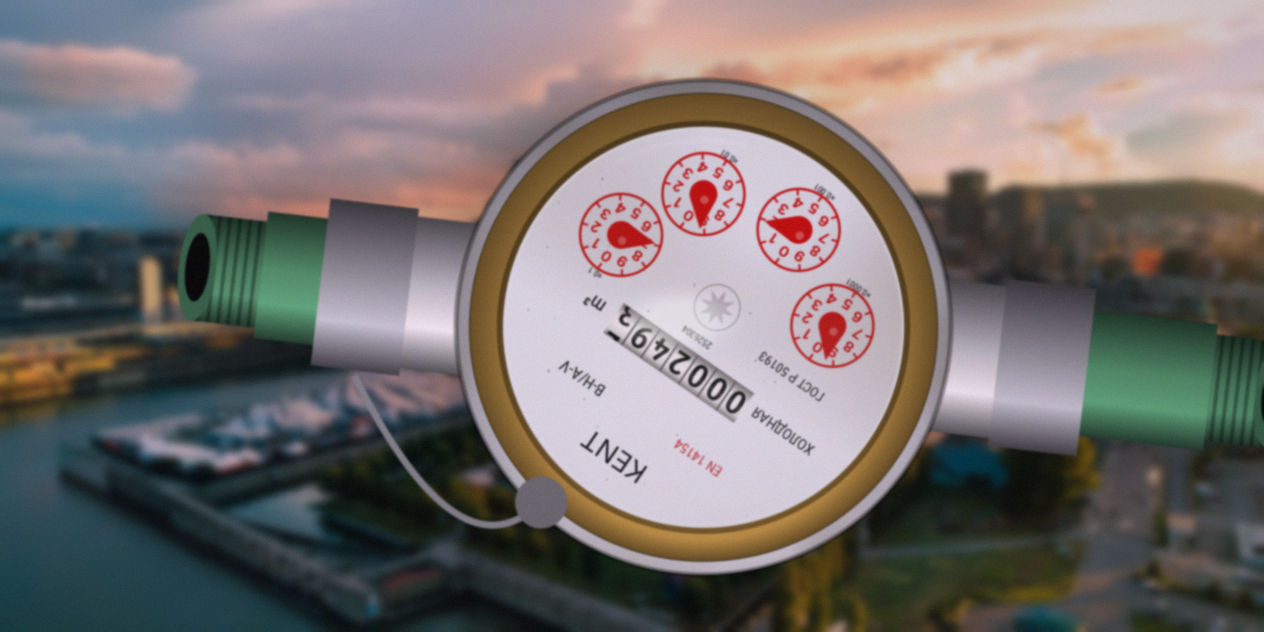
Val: 2492.6919 m³
